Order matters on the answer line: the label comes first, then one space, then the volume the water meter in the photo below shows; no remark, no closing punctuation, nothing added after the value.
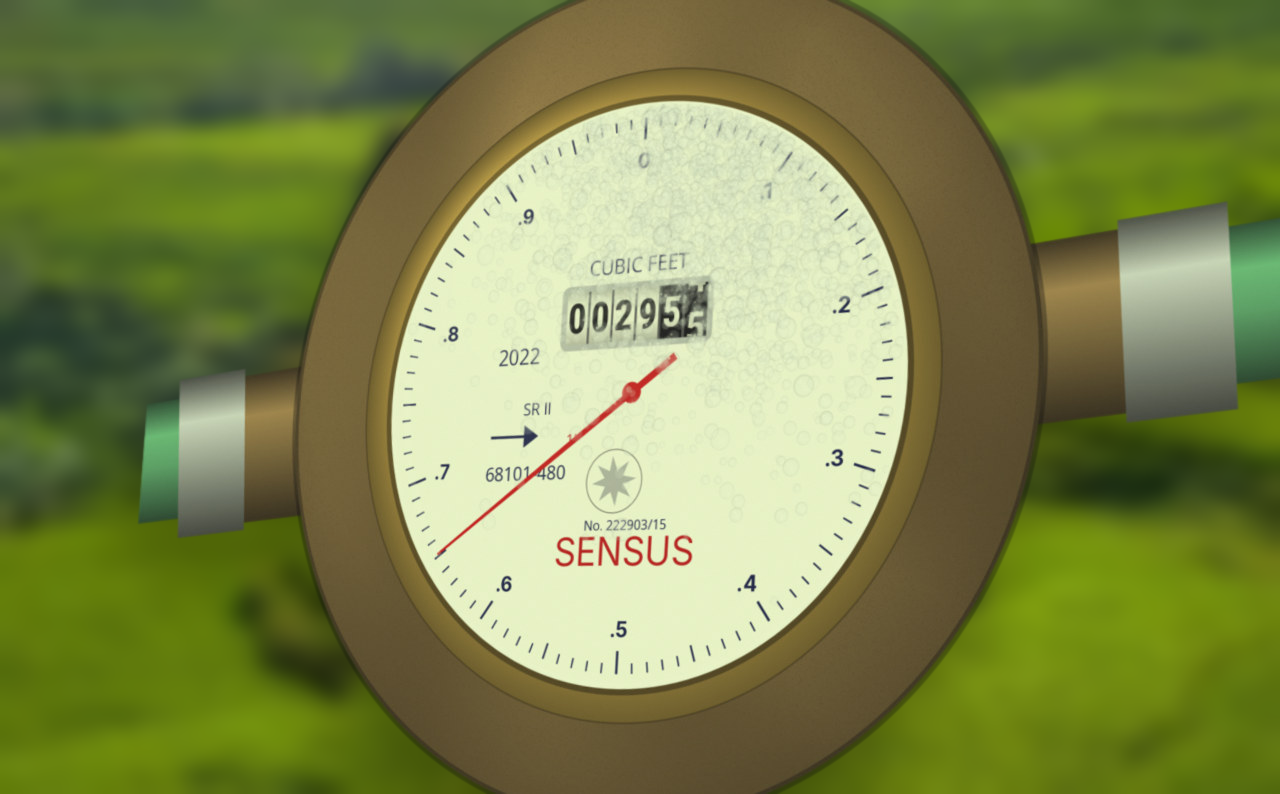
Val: 2954.65 ft³
